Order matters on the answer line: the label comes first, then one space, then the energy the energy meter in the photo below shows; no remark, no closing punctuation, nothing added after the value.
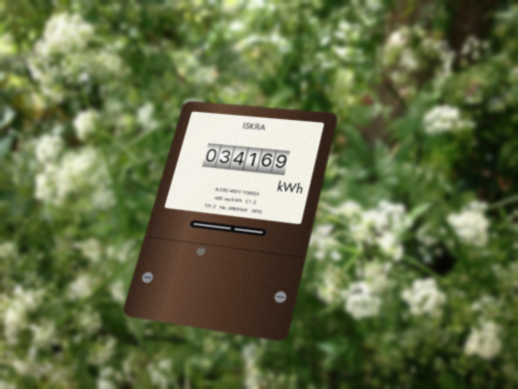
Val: 34169 kWh
